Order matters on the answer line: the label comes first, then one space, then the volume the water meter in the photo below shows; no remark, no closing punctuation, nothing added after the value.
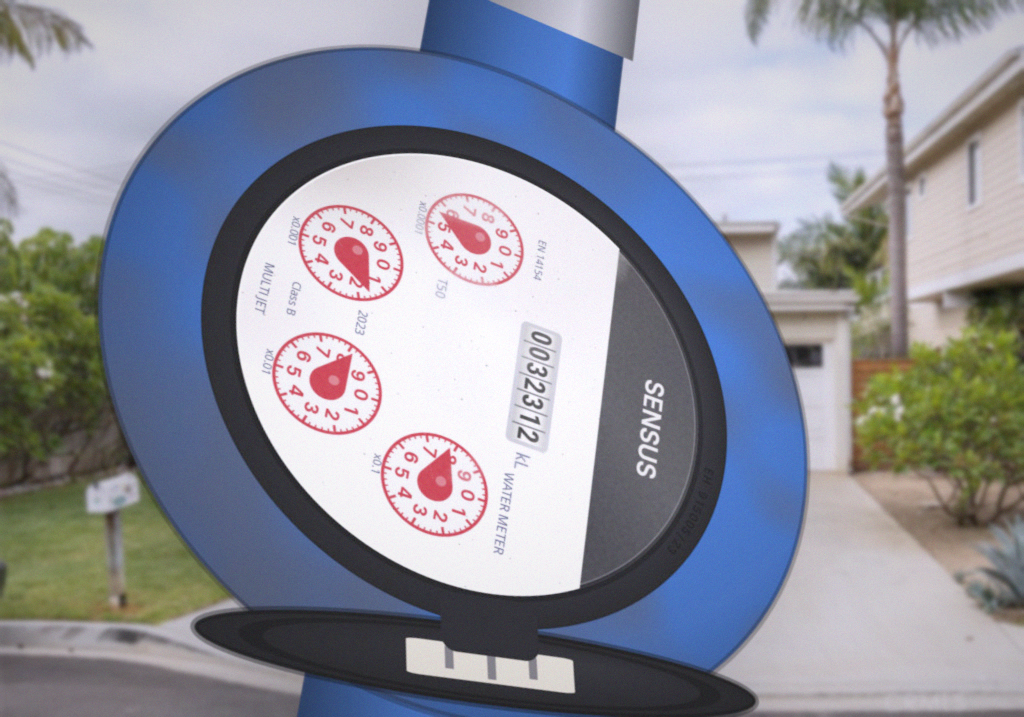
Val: 32312.7815 kL
